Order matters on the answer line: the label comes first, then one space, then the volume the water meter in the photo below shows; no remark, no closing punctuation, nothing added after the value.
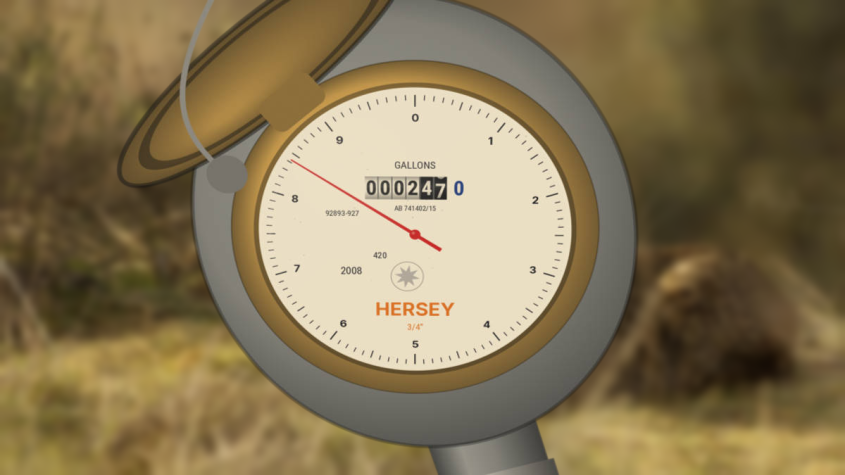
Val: 2468.4 gal
